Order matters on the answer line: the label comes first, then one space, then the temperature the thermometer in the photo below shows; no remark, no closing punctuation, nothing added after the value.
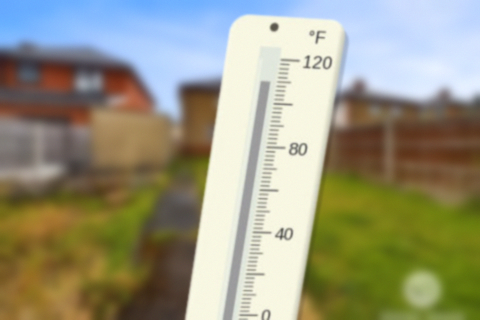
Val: 110 °F
